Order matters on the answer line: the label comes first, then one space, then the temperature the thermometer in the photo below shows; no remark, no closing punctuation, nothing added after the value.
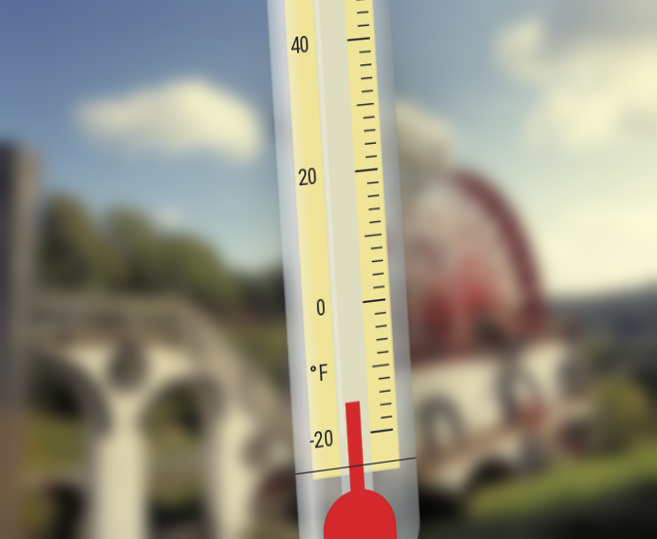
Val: -15 °F
